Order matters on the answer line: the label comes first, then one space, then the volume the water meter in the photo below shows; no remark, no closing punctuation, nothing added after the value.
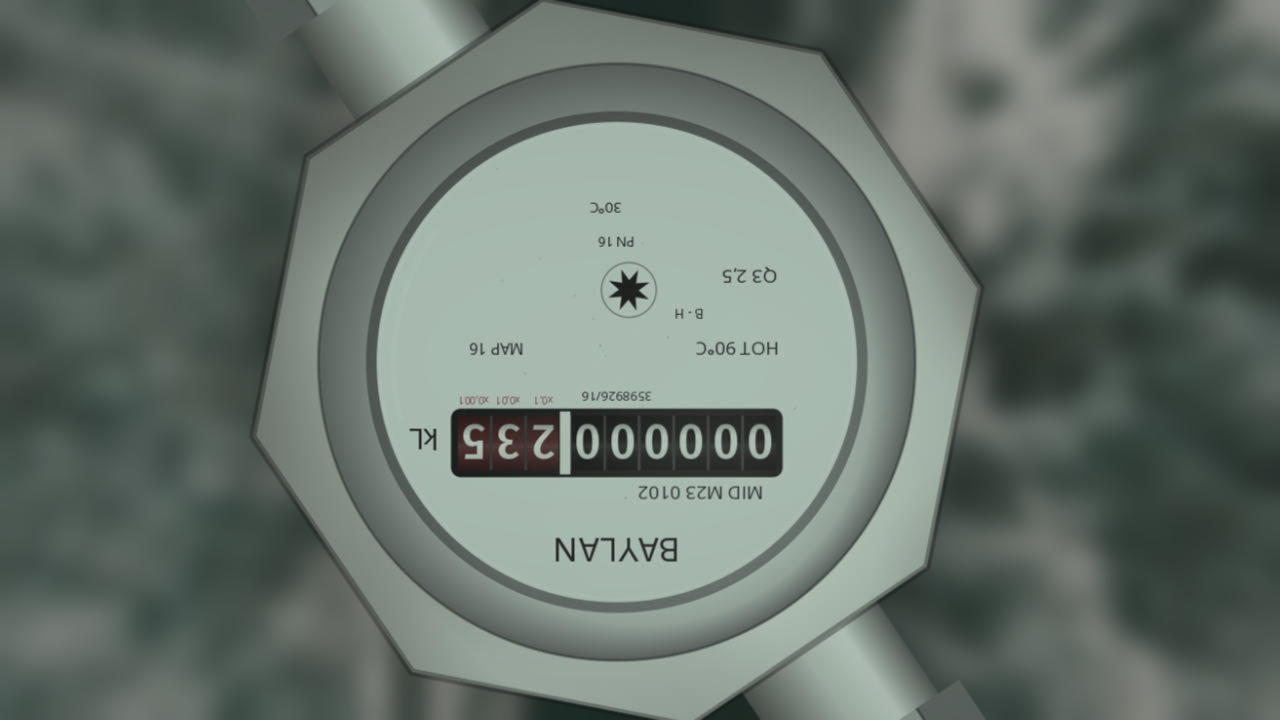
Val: 0.235 kL
